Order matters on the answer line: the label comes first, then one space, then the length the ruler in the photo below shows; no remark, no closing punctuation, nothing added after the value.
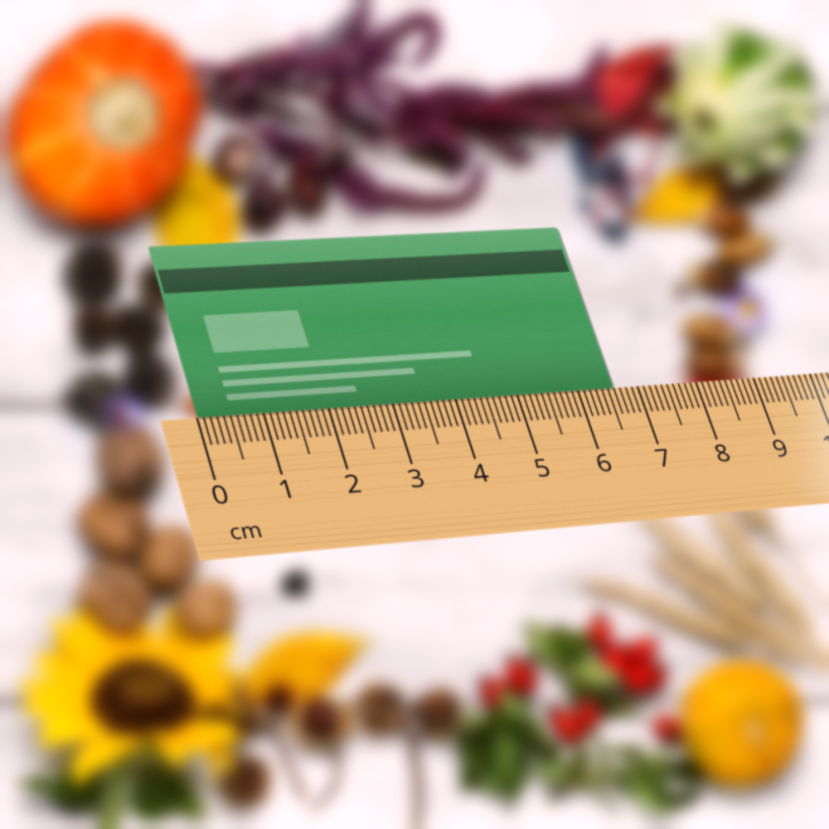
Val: 6.6 cm
